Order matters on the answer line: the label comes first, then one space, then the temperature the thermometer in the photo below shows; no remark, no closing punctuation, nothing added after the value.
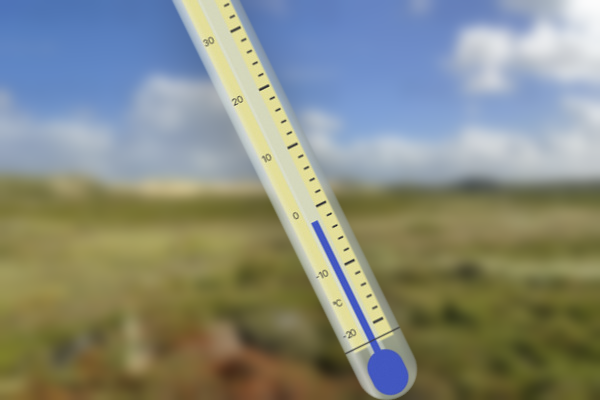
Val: -2 °C
